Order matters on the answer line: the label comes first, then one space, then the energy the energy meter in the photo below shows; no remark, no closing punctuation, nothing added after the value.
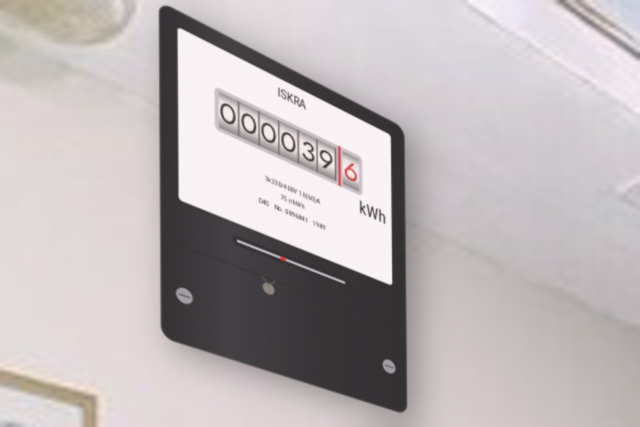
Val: 39.6 kWh
